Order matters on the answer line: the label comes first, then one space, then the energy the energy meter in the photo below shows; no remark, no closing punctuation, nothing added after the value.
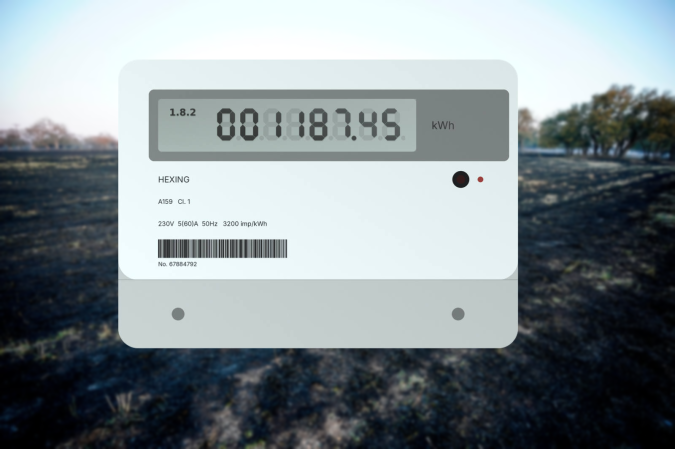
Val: 1187.45 kWh
